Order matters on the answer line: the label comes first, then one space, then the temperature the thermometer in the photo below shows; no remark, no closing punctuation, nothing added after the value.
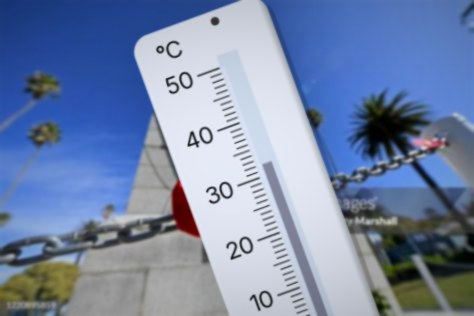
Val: 32 °C
